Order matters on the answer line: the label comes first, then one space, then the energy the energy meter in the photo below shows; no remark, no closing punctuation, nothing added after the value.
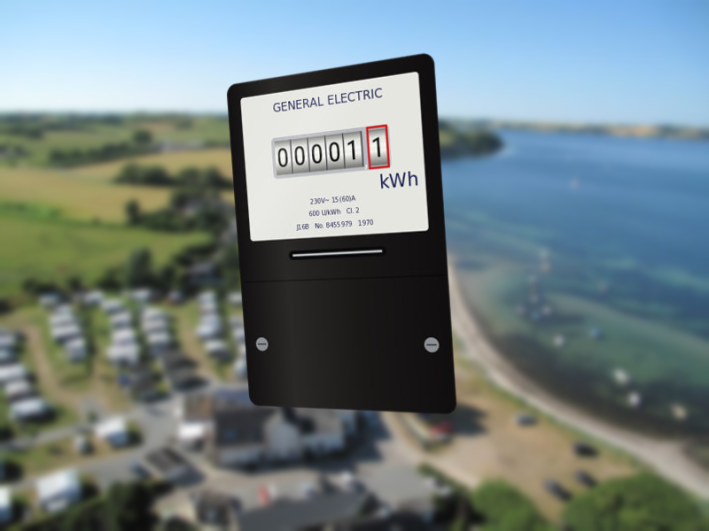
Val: 1.1 kWh
